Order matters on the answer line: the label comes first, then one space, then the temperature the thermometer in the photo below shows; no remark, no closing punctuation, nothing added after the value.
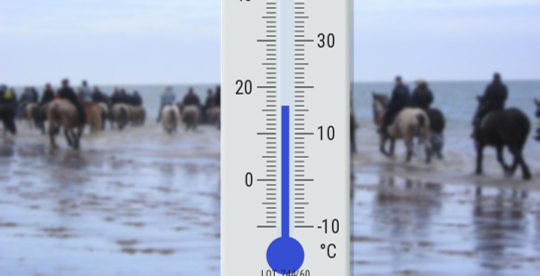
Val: 16 °C
